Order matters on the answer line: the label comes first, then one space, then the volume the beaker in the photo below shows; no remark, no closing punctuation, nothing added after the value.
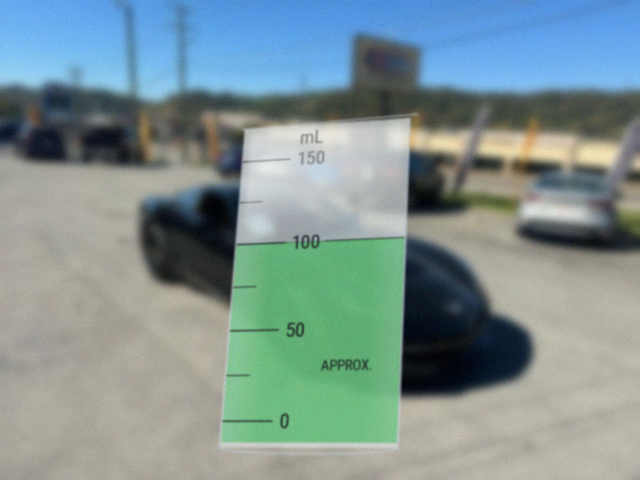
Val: 100 mL
